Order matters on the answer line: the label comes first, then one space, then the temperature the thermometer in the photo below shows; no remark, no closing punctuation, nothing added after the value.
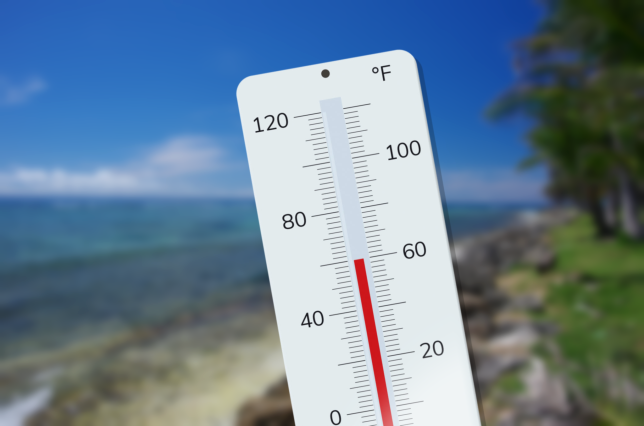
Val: 60 °F
